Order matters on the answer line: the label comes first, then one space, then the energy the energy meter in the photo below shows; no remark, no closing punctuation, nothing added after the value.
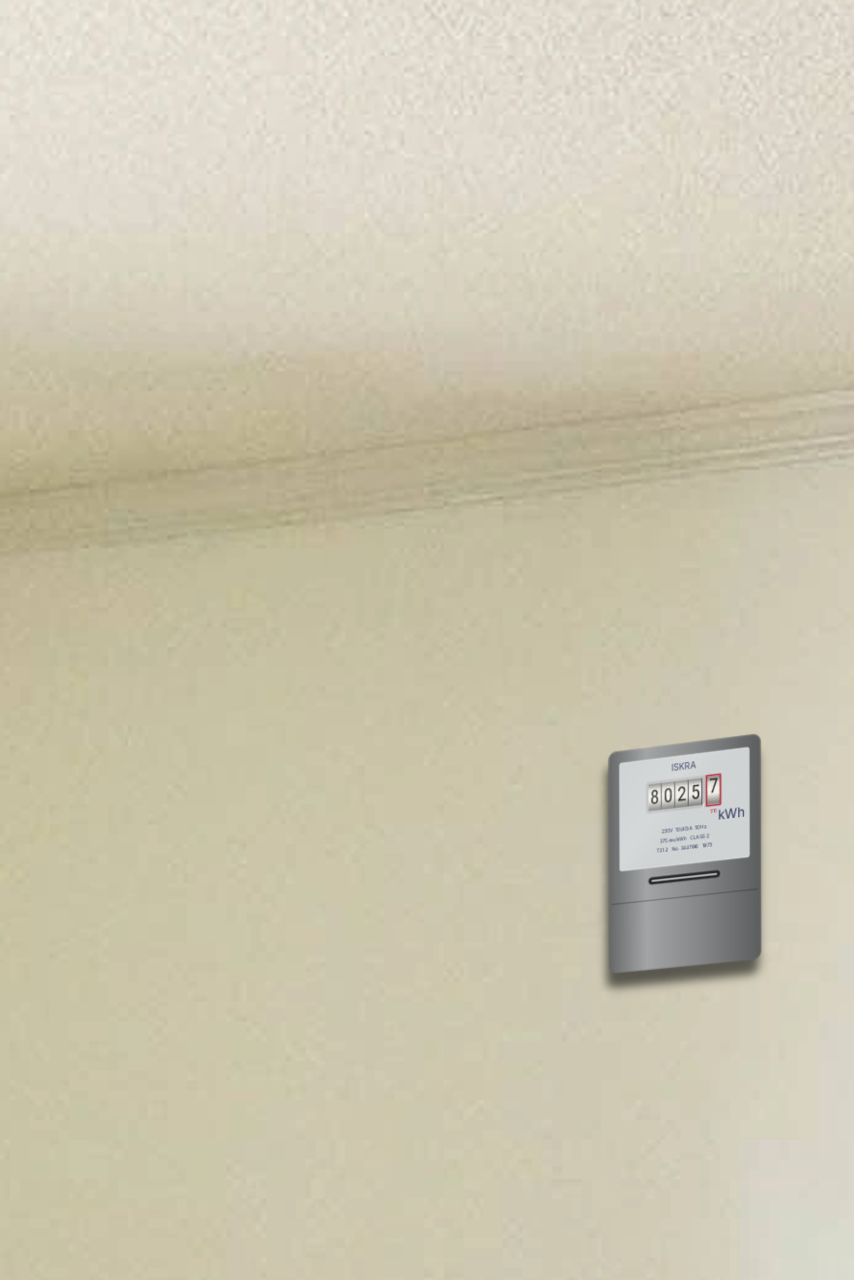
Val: 8025.7 kWh
